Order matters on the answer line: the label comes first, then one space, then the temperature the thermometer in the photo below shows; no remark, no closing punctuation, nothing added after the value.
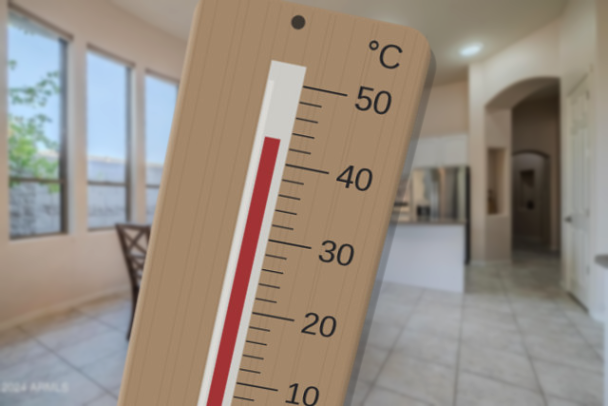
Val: 43 °C
